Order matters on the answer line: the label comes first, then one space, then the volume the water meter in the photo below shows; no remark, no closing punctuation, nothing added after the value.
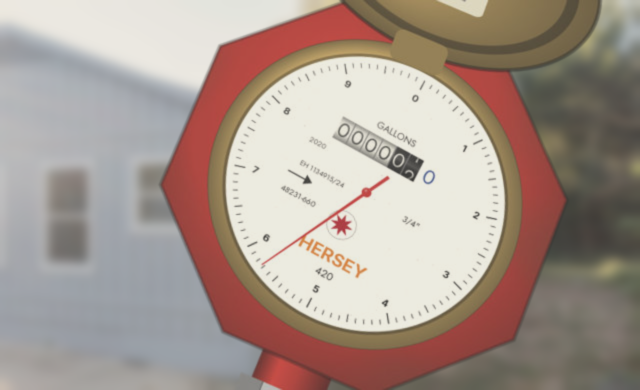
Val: 15.7 gal
